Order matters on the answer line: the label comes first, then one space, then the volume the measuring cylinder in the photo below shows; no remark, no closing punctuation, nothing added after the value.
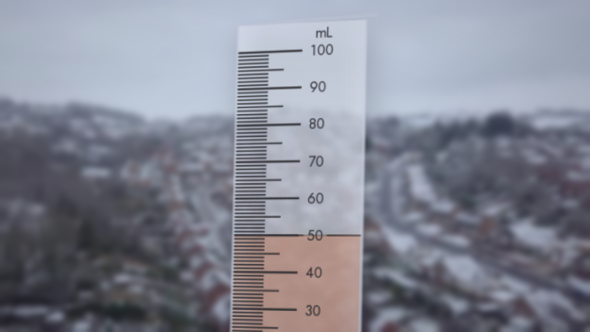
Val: 50 mL
